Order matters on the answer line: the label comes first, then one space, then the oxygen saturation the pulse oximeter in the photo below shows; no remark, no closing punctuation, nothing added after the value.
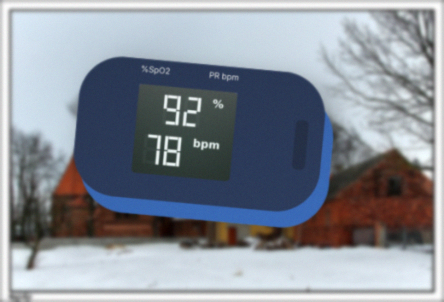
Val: 92 %
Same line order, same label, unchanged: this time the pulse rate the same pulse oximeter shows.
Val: 78 bpm
